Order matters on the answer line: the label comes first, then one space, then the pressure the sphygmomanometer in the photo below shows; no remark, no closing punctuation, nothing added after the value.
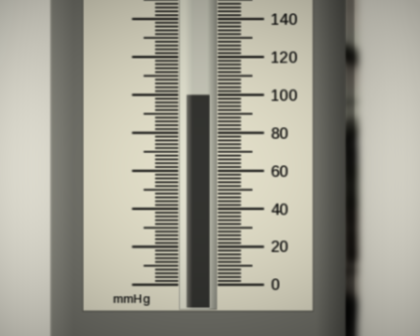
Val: 100 mmHg
